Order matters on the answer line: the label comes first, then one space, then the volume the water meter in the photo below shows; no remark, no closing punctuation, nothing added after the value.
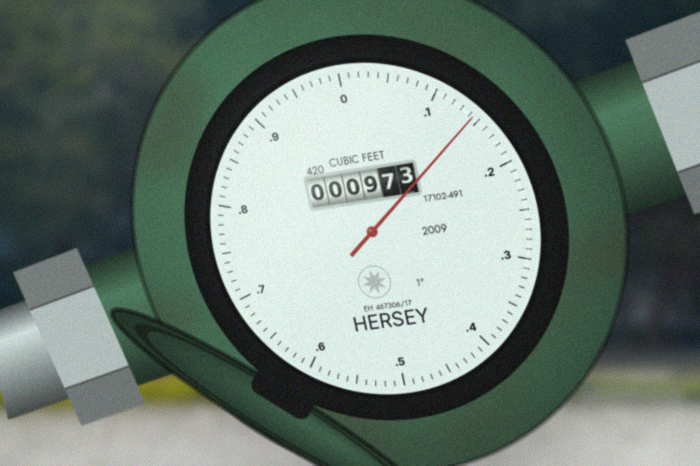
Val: 973.14 ft³
